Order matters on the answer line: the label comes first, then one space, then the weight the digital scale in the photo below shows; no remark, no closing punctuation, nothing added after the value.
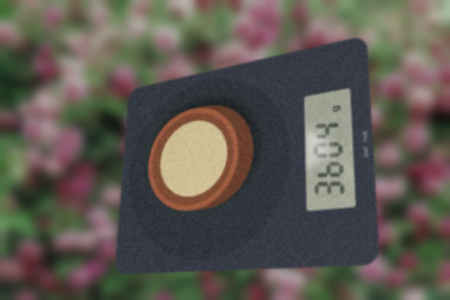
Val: 3604 g
